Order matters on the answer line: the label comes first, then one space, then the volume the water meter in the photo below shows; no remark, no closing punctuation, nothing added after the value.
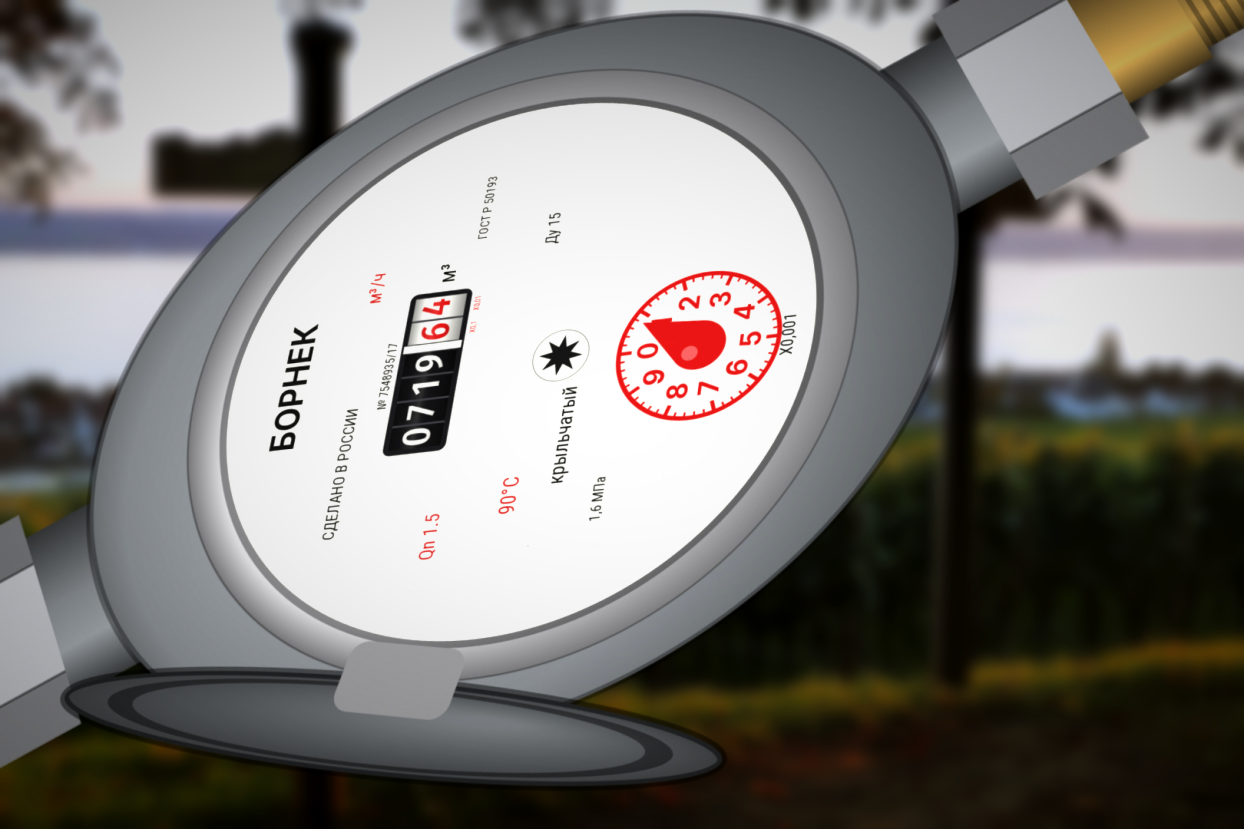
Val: 719.640 m³
